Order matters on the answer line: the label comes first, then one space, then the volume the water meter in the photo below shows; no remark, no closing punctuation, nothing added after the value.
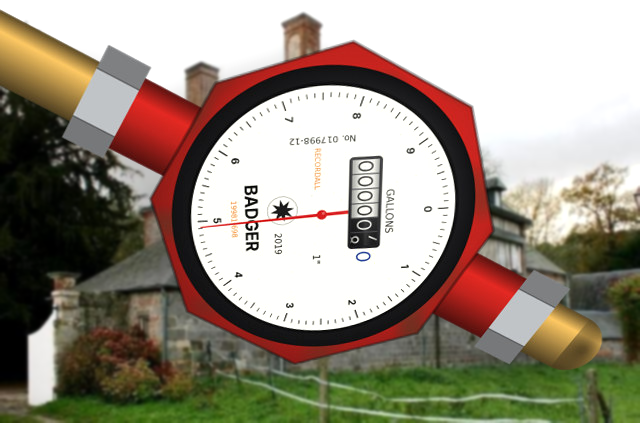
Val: 74.9 gal
